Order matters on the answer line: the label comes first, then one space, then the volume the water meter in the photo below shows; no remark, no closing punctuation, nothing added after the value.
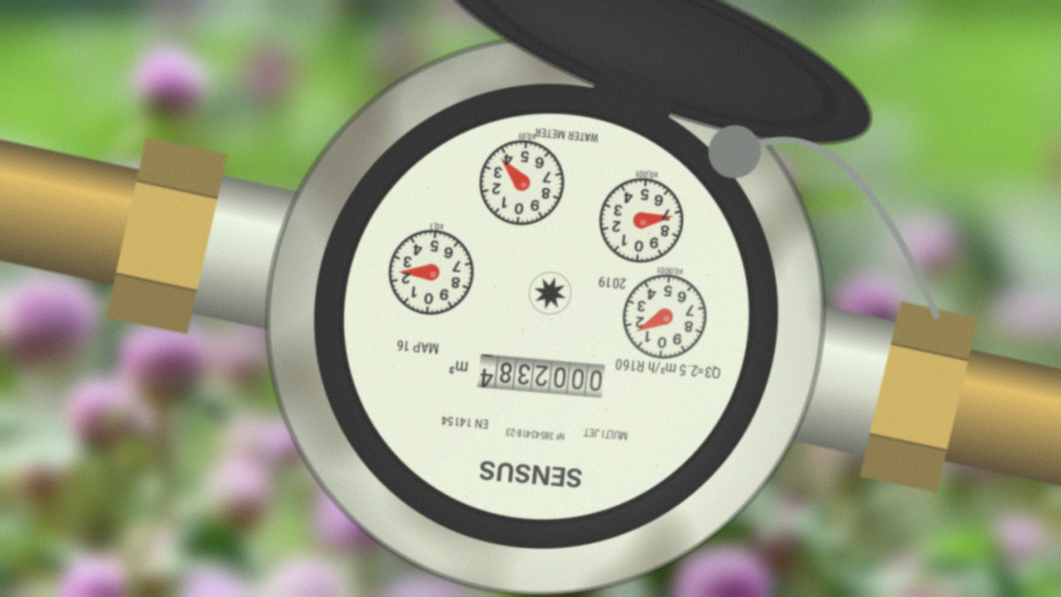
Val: 2384.2371 m³
